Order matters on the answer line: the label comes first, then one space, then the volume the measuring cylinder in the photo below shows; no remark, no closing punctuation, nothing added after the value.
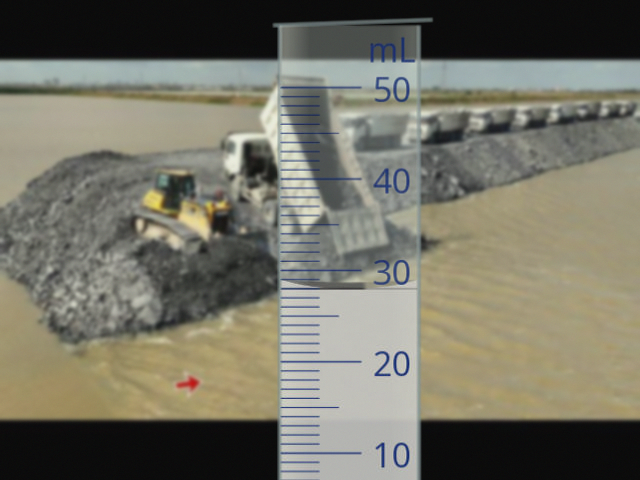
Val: 28 mL
